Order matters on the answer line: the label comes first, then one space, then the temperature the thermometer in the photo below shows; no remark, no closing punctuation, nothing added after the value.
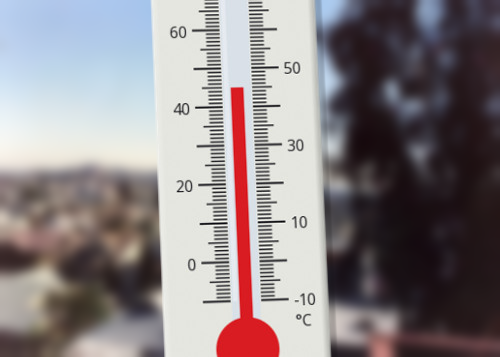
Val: 45 °C
